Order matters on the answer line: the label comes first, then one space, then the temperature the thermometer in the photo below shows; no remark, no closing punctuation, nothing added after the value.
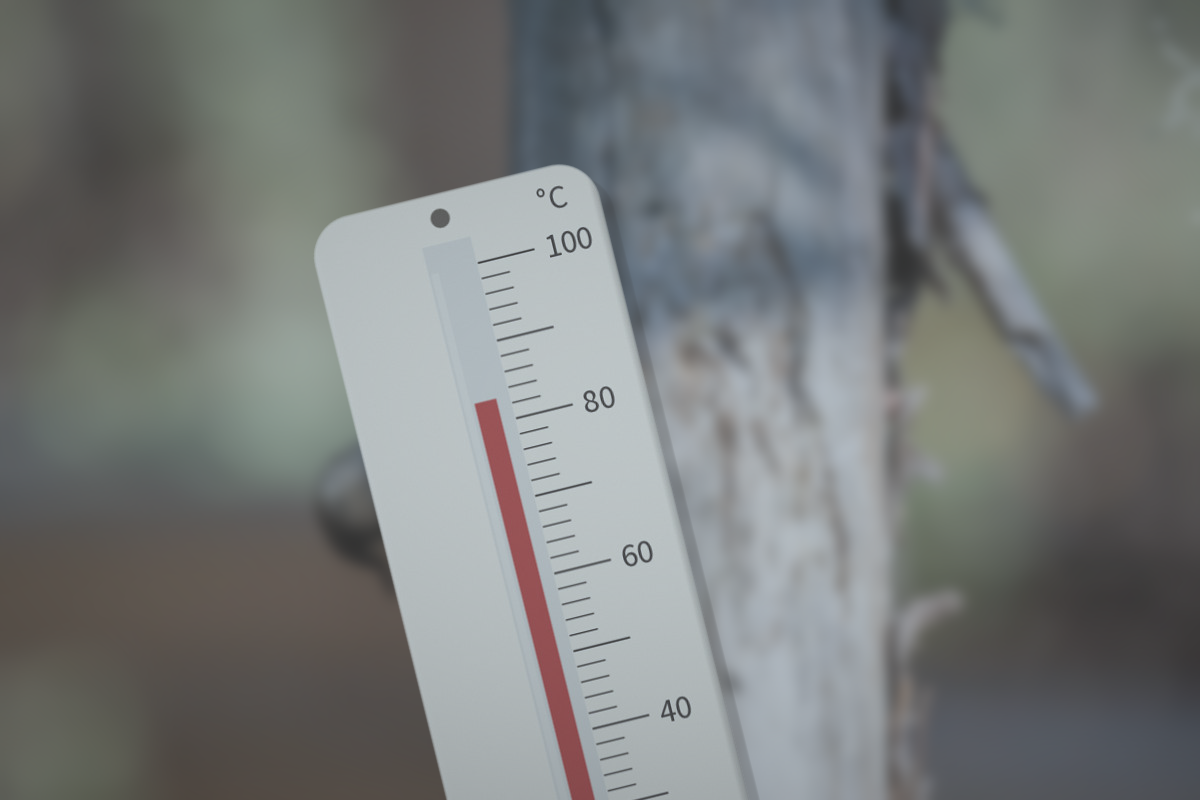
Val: 83 °C
